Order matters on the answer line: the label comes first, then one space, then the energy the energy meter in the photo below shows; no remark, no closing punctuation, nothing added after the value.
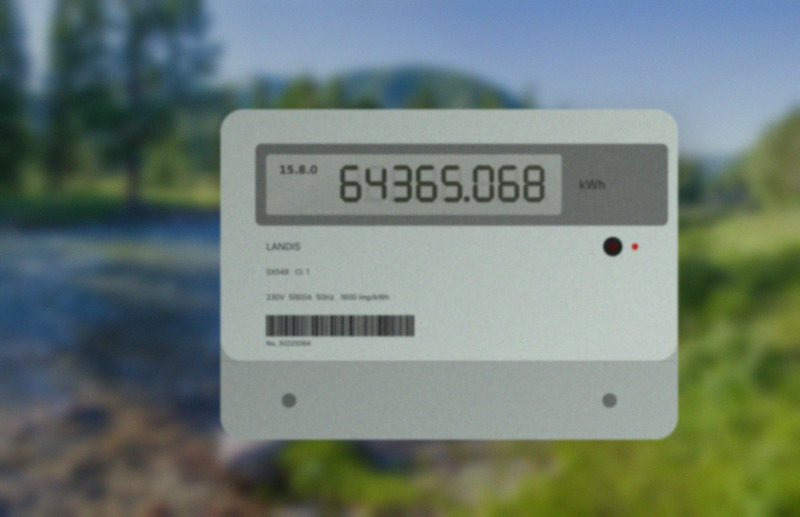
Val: 64365.068 kWh
